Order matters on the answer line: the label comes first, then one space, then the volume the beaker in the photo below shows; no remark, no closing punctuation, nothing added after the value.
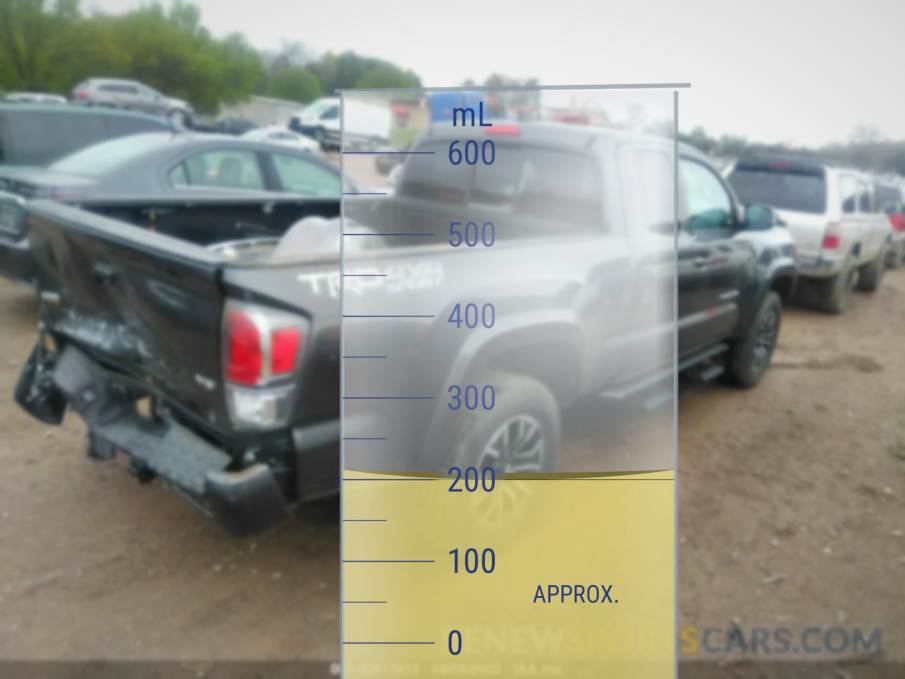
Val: 200 mL
